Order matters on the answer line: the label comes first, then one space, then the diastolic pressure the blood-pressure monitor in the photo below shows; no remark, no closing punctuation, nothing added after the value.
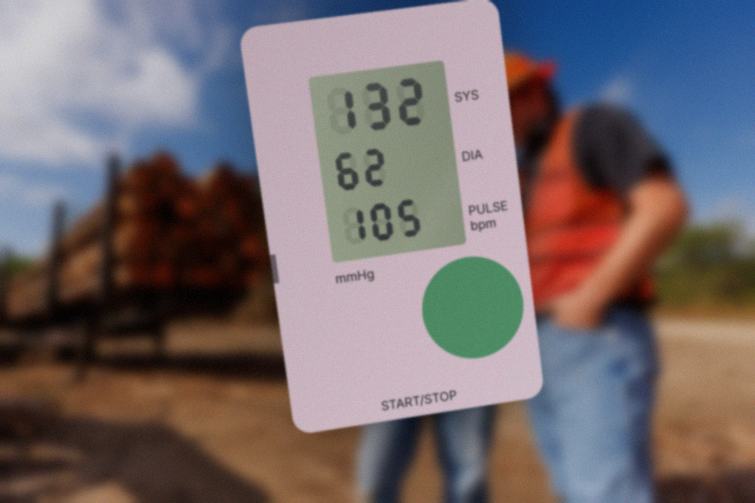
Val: 62 mmHg
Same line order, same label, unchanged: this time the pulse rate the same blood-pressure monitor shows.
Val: 105 bpm
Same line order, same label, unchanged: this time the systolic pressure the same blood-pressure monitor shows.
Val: 132 mmHg
